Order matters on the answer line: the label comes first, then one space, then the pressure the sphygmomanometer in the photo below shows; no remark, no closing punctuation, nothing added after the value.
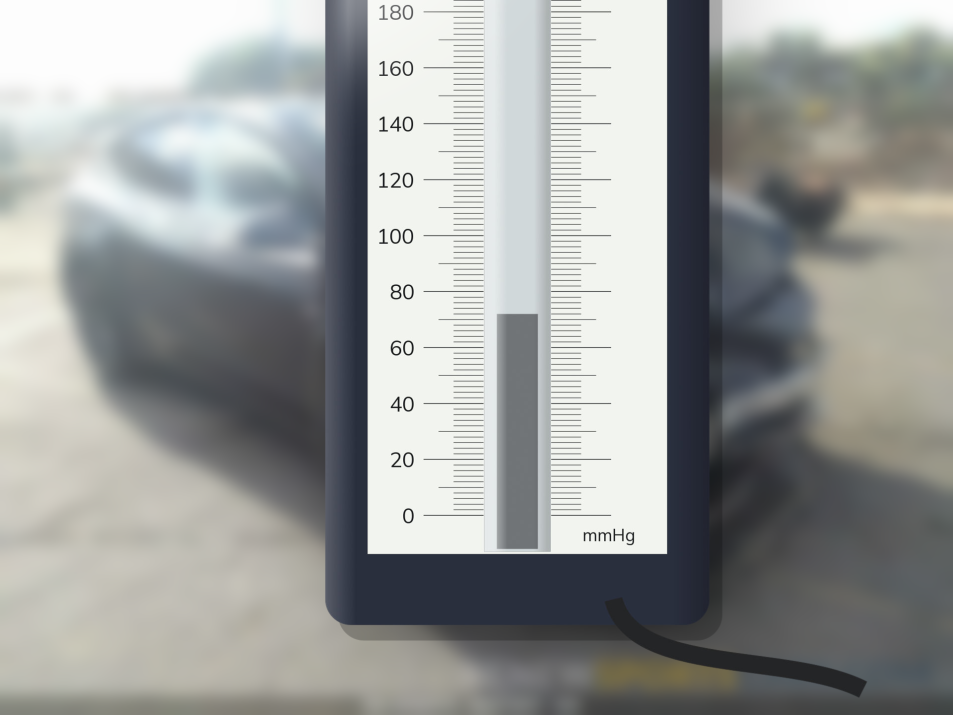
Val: 72 mmHg
